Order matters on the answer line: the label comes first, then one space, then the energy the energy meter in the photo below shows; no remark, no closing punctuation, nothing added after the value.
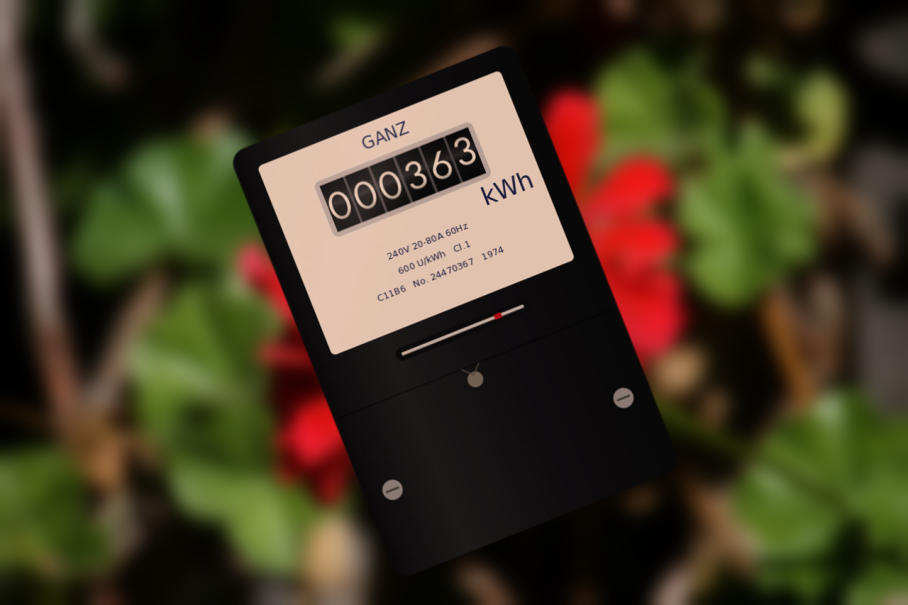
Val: 363 kWh
